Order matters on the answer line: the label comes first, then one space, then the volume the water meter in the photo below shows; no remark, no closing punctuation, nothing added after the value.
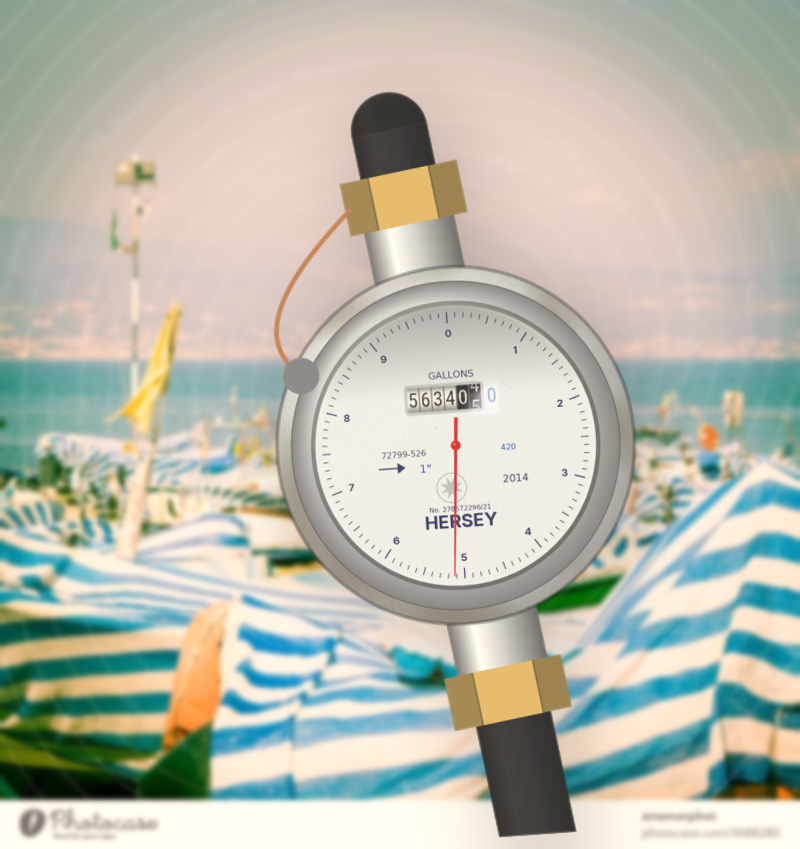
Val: 5634045.1 gal
